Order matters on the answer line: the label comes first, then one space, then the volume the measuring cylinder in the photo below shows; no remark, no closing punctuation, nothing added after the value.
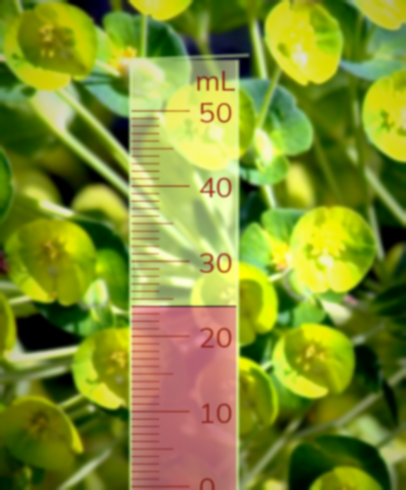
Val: 24 mL
